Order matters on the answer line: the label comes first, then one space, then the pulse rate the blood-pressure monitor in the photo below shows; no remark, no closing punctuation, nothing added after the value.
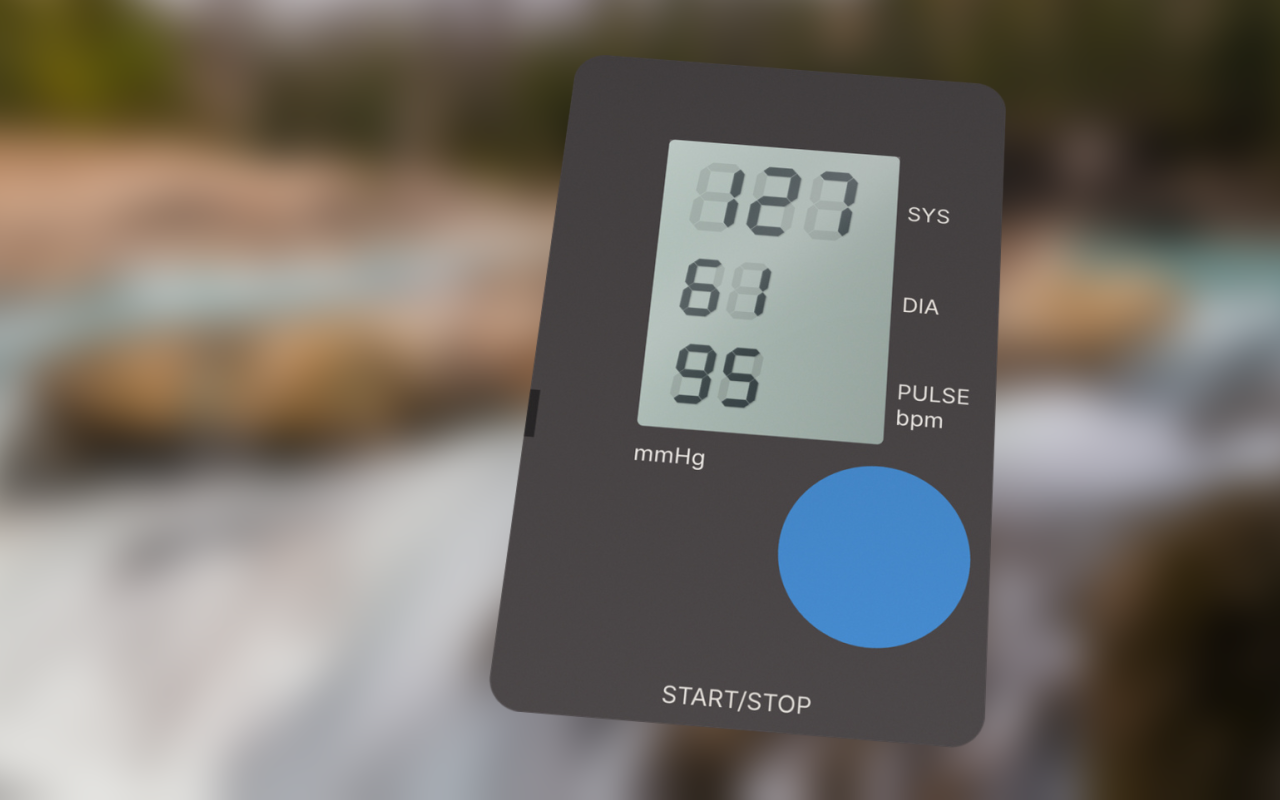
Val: 95 bpm
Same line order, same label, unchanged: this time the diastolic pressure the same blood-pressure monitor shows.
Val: 61 mmHg
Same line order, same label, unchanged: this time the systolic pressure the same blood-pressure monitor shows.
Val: 127 mmHg
